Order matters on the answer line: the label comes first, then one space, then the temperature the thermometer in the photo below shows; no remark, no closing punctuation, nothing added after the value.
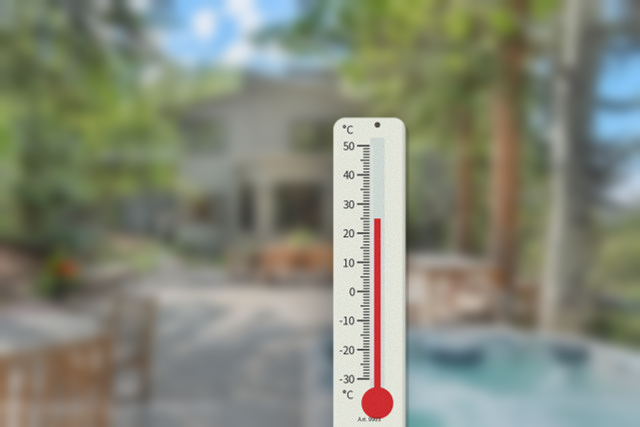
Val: 25 °C
